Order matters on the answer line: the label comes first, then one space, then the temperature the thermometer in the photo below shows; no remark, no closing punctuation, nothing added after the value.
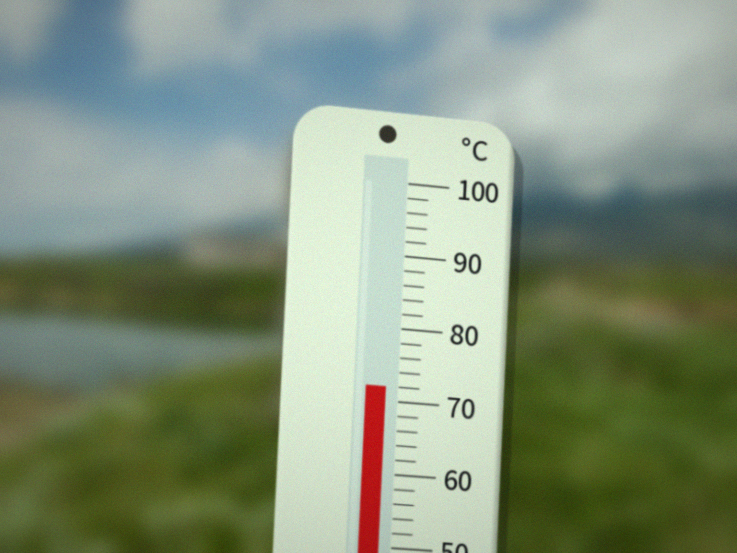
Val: 72 °C
